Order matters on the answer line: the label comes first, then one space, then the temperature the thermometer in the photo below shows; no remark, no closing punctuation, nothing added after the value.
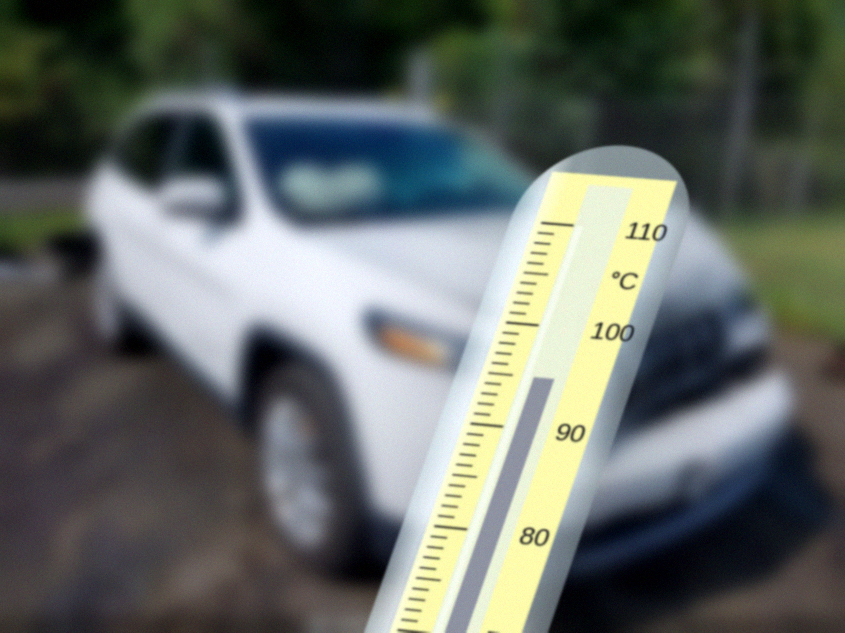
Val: 95 °C
